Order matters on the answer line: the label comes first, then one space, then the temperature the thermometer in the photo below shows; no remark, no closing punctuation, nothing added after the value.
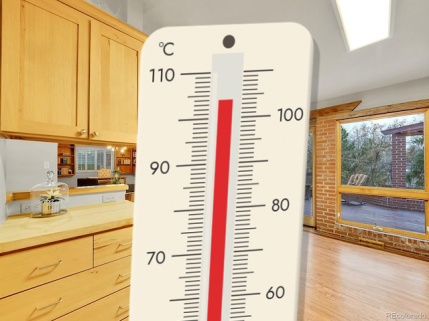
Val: 104 °C
